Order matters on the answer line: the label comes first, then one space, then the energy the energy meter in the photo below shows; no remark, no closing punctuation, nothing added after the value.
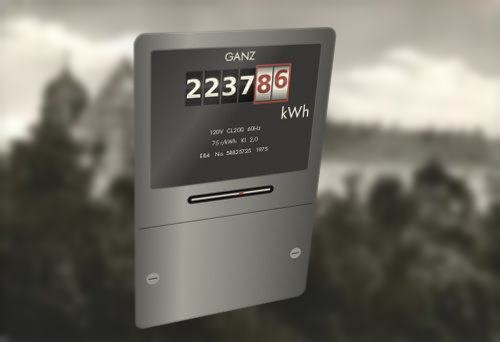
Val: 2237.86 kWh
